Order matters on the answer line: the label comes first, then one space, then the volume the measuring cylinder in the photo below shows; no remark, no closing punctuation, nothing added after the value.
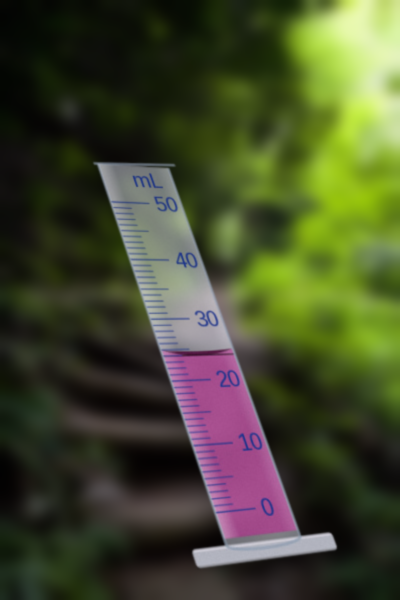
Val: 24 mL
